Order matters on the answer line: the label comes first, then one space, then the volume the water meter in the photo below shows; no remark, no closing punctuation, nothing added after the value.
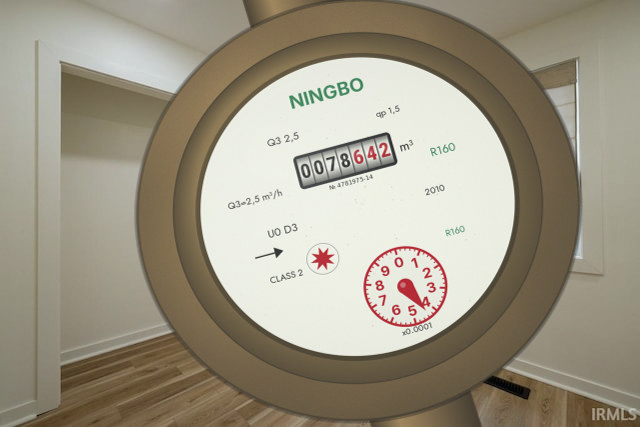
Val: 78.6424 m³
